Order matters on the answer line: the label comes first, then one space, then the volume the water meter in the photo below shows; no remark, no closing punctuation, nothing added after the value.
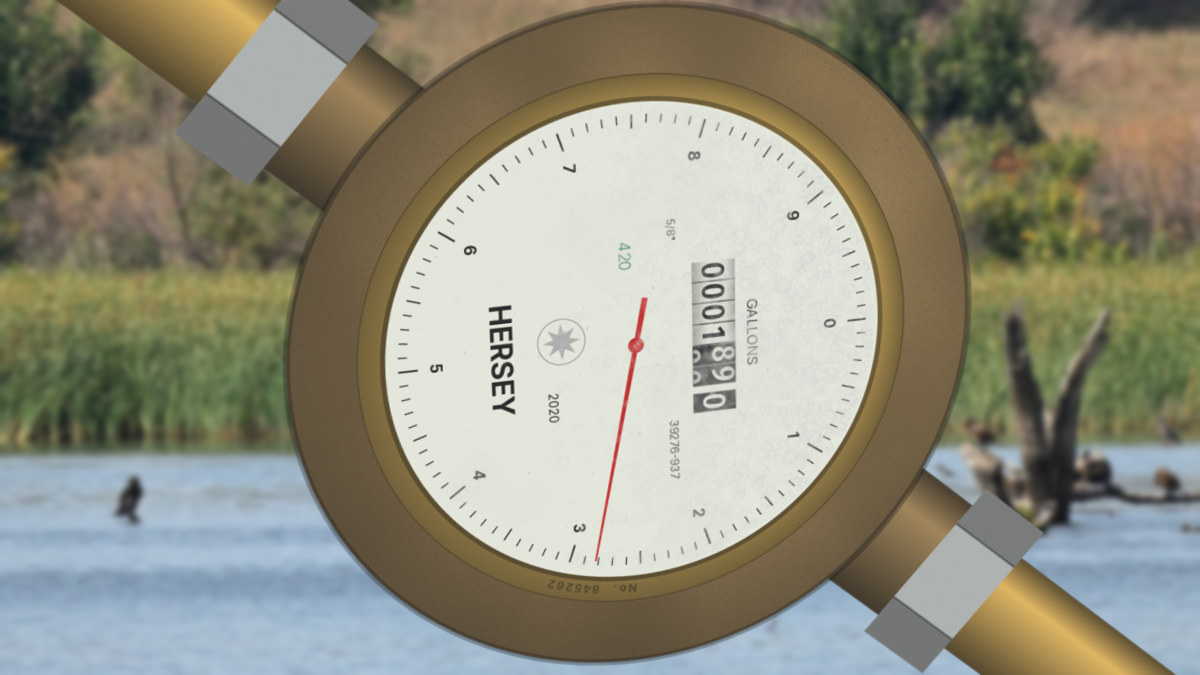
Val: 1892.8 gal
